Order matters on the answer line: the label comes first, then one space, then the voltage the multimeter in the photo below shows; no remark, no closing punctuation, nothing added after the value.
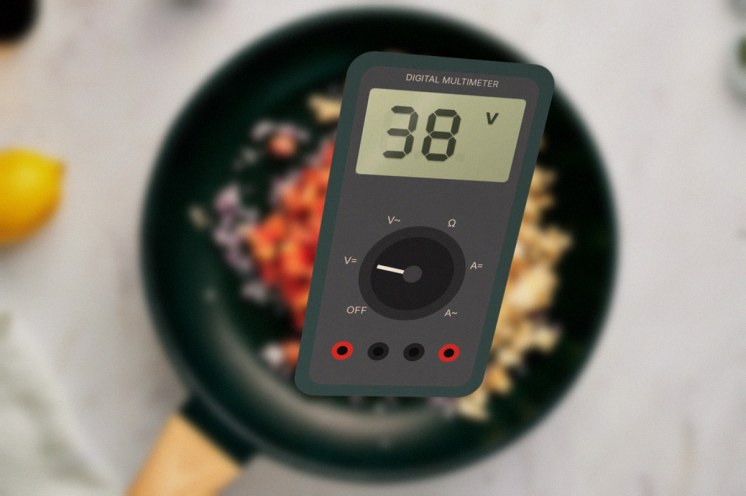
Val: 38 V
